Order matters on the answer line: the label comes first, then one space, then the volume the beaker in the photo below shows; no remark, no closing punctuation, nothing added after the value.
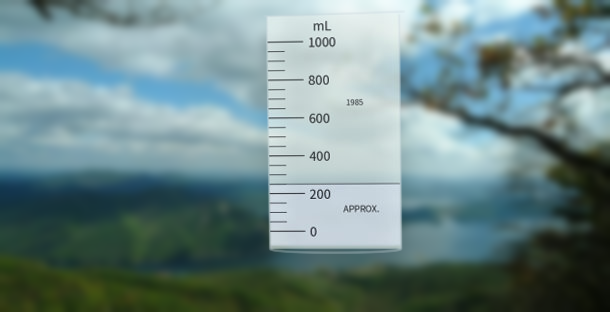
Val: 250 mL
